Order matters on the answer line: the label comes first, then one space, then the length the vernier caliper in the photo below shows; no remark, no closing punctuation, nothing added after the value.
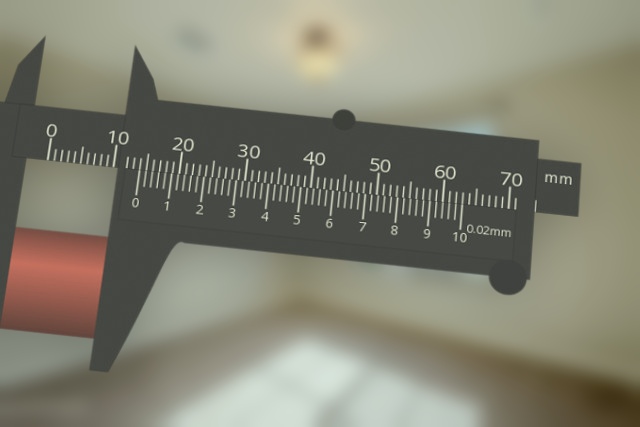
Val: 14.0 mm
